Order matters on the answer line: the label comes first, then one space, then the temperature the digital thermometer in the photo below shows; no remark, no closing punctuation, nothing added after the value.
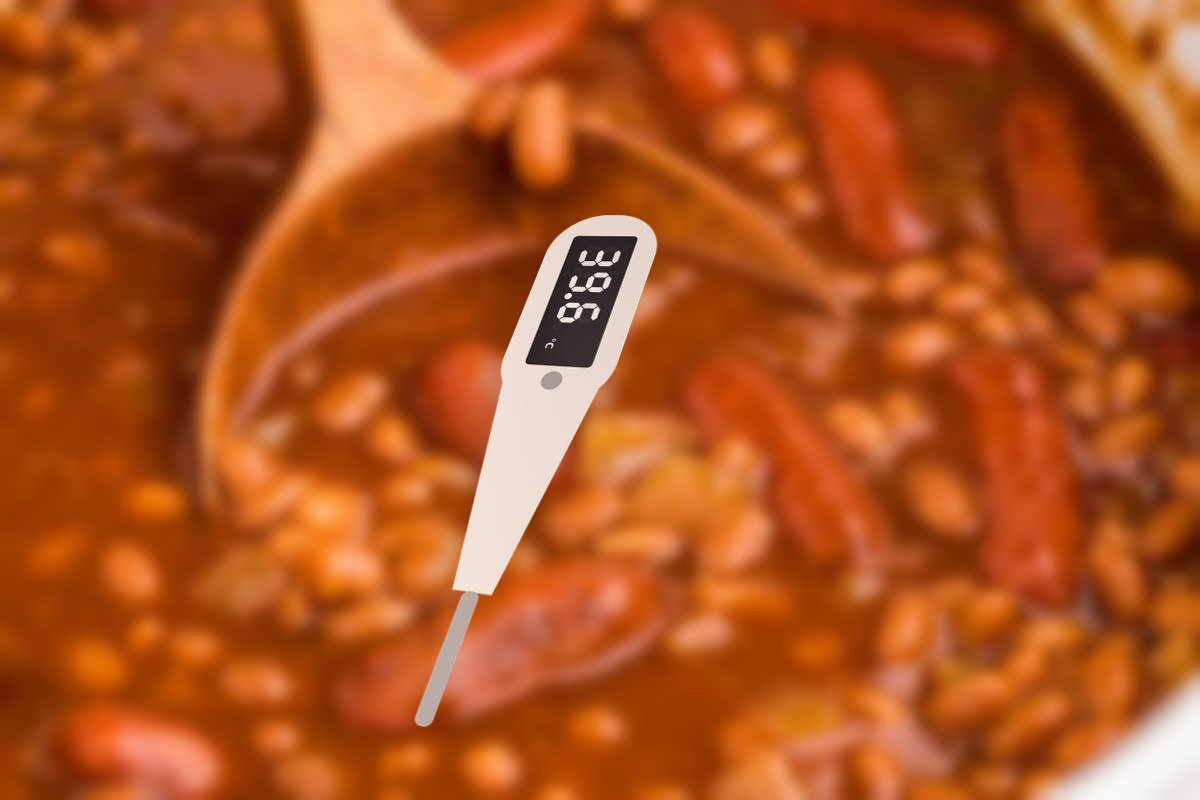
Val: 39.6 °C
